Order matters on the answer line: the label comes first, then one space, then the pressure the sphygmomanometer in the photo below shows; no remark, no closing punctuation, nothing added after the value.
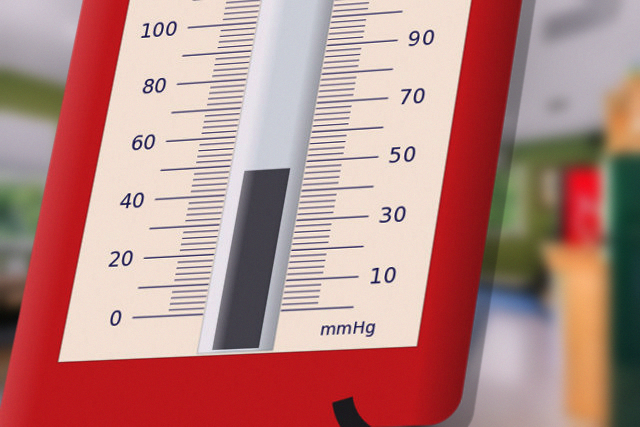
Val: 48 mmHg
